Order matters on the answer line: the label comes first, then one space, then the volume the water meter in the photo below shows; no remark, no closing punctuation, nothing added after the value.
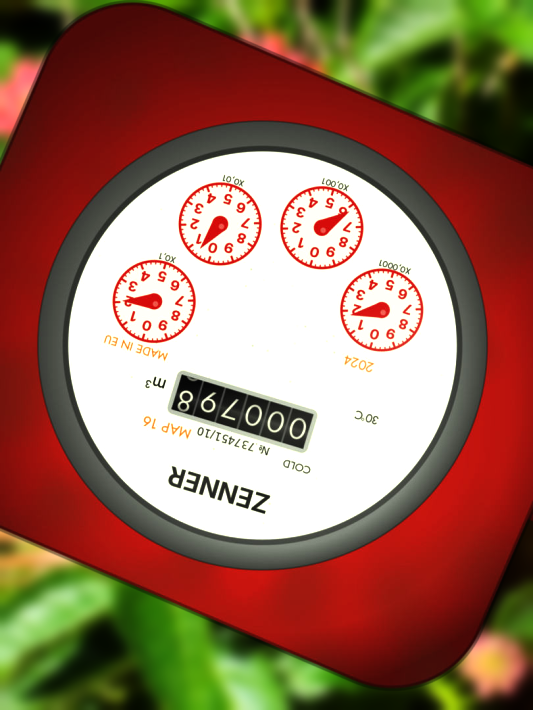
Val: 798.2061 m³
